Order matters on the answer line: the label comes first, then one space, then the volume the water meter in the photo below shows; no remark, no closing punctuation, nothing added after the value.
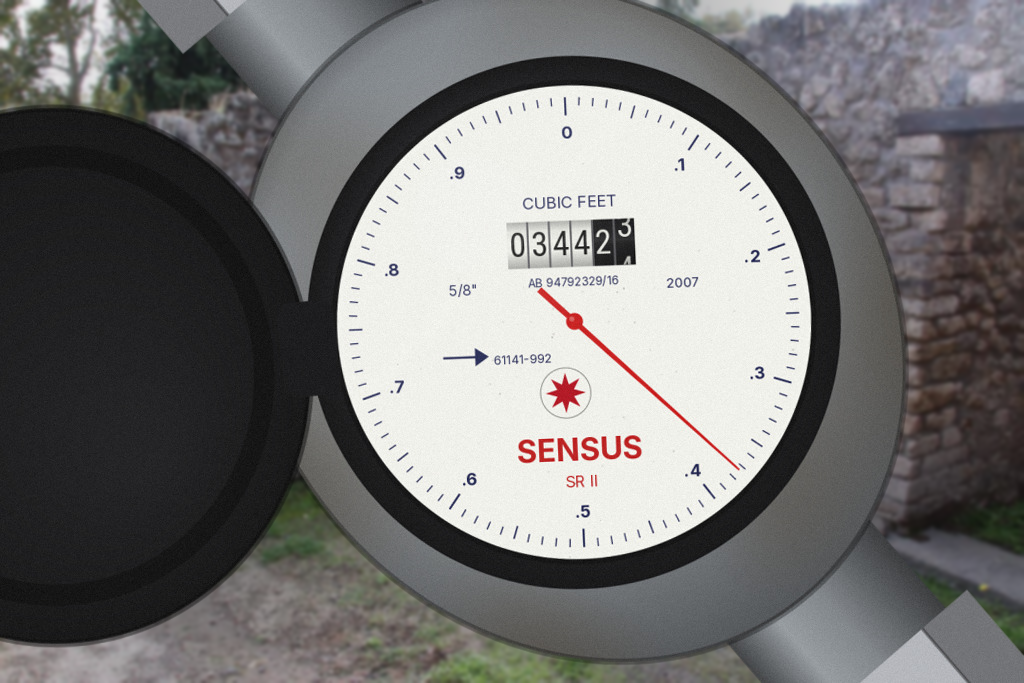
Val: 34423.37 ft³
